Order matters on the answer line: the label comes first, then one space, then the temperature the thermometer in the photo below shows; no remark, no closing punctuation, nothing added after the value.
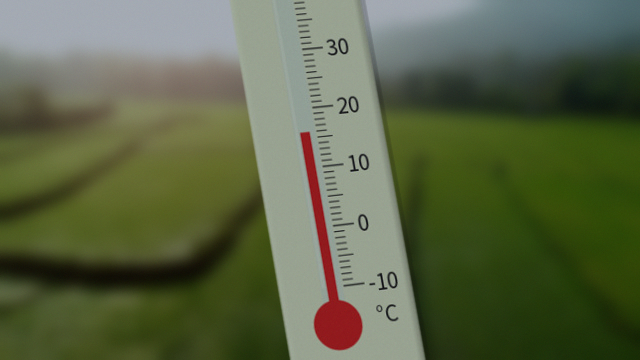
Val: 16 °C
